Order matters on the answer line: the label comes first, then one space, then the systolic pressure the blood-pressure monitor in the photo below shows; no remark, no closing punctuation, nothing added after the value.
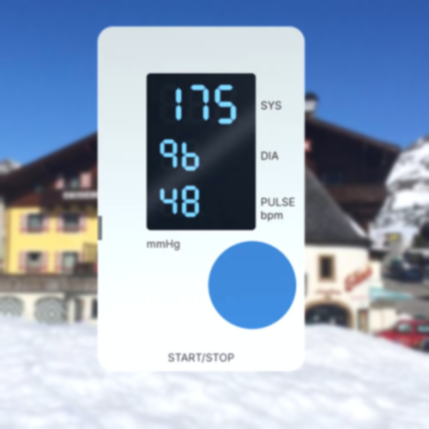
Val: 175 mmHg
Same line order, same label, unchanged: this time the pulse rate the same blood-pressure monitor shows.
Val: 48 bpm
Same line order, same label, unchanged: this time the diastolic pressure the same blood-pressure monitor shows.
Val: 96 mmHg
